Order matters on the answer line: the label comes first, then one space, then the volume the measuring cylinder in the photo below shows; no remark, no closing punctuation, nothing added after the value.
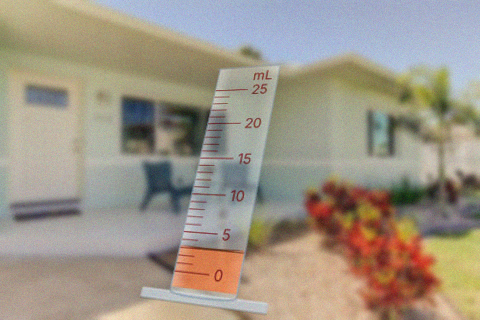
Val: 3 mL
